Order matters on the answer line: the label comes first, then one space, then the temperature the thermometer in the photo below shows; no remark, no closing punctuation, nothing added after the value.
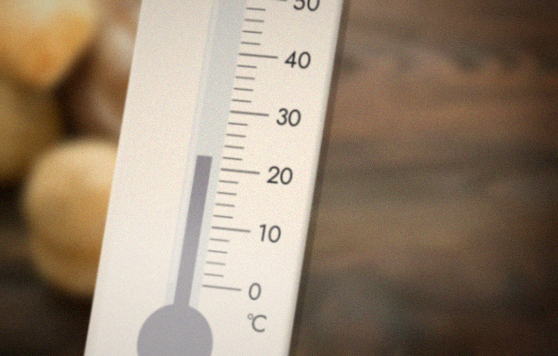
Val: 22 °C
